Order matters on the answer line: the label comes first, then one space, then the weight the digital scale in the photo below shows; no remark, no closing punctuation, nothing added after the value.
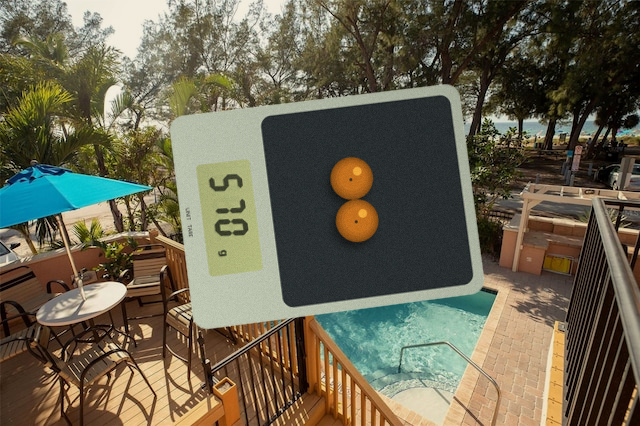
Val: 570 g
